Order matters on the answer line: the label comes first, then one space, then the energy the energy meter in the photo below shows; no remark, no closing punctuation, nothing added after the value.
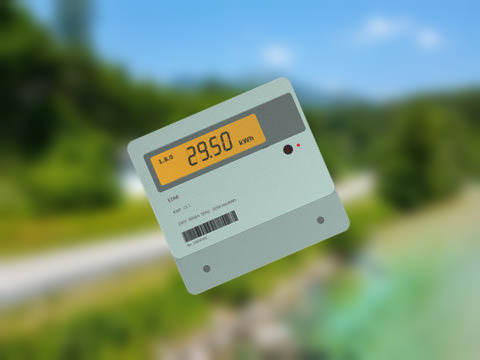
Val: 29.50 kWh
